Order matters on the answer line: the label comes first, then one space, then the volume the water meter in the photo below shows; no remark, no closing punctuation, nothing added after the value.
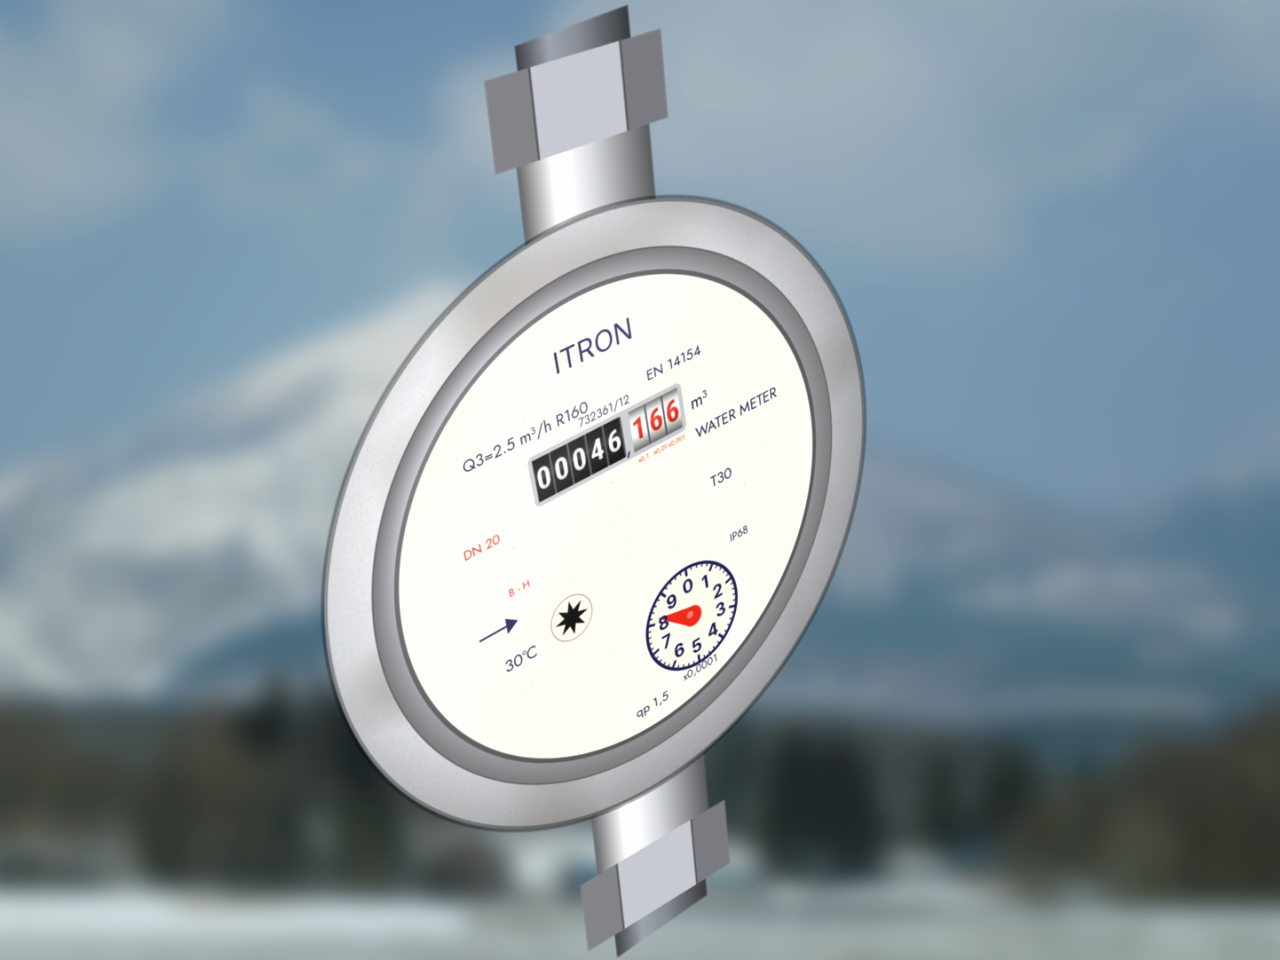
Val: 46.1668 m³
